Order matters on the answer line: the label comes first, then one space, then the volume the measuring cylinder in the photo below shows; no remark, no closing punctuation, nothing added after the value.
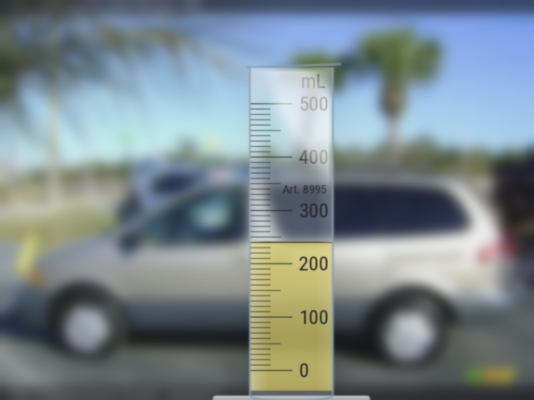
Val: 240 mL
